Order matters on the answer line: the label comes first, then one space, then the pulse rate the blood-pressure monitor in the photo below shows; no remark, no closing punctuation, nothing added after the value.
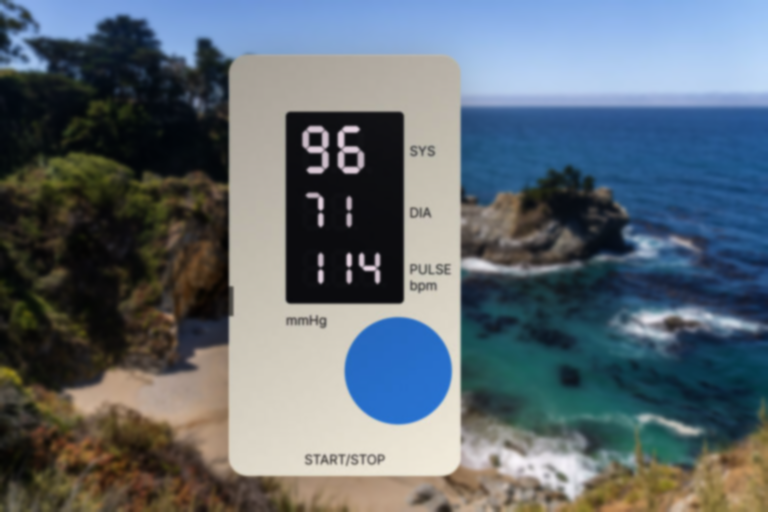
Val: 114 bpm
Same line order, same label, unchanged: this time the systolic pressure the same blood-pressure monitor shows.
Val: 96 mmHg
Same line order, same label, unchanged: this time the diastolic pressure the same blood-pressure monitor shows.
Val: 71 mmHg
